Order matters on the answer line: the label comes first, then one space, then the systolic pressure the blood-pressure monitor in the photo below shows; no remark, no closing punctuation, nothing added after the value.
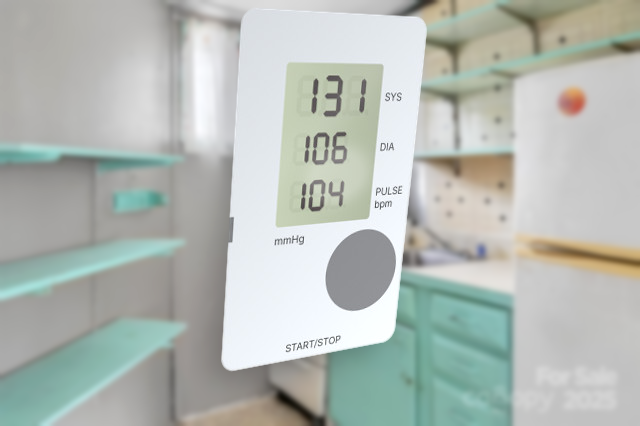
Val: 131 mmHg
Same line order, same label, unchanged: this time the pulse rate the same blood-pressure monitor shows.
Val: 104 bpm
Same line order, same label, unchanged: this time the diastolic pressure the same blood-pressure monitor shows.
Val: 106 mmHg
